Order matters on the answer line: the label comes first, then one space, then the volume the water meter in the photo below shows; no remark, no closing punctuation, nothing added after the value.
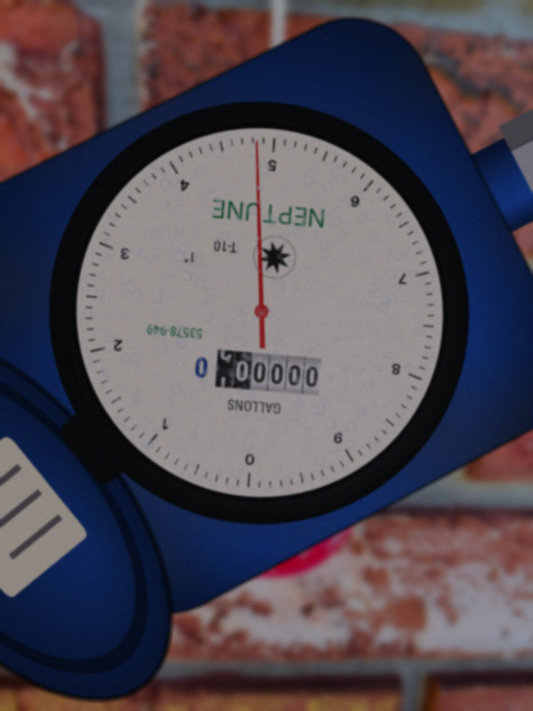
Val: 14.8 gal
